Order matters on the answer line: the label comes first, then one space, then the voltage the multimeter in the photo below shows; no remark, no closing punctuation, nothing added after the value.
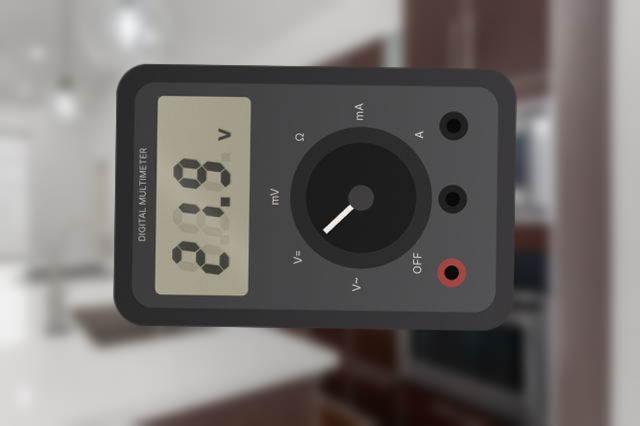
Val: 21.9 V
